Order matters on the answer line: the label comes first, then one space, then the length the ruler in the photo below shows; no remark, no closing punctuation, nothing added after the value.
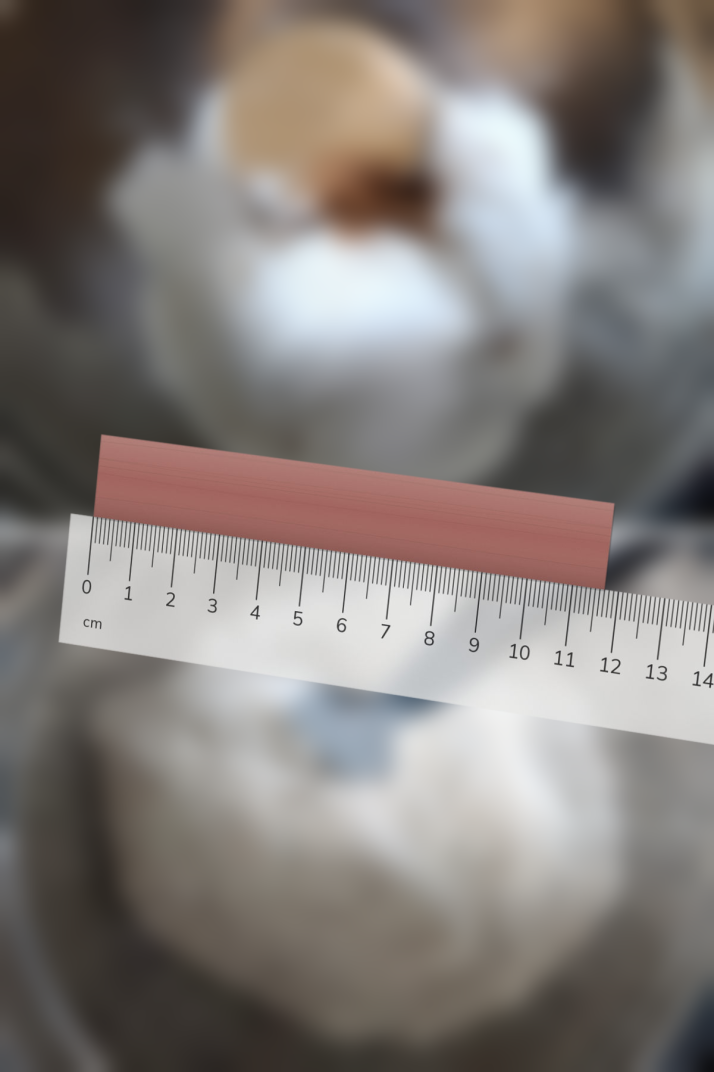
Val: 11.7 cm
